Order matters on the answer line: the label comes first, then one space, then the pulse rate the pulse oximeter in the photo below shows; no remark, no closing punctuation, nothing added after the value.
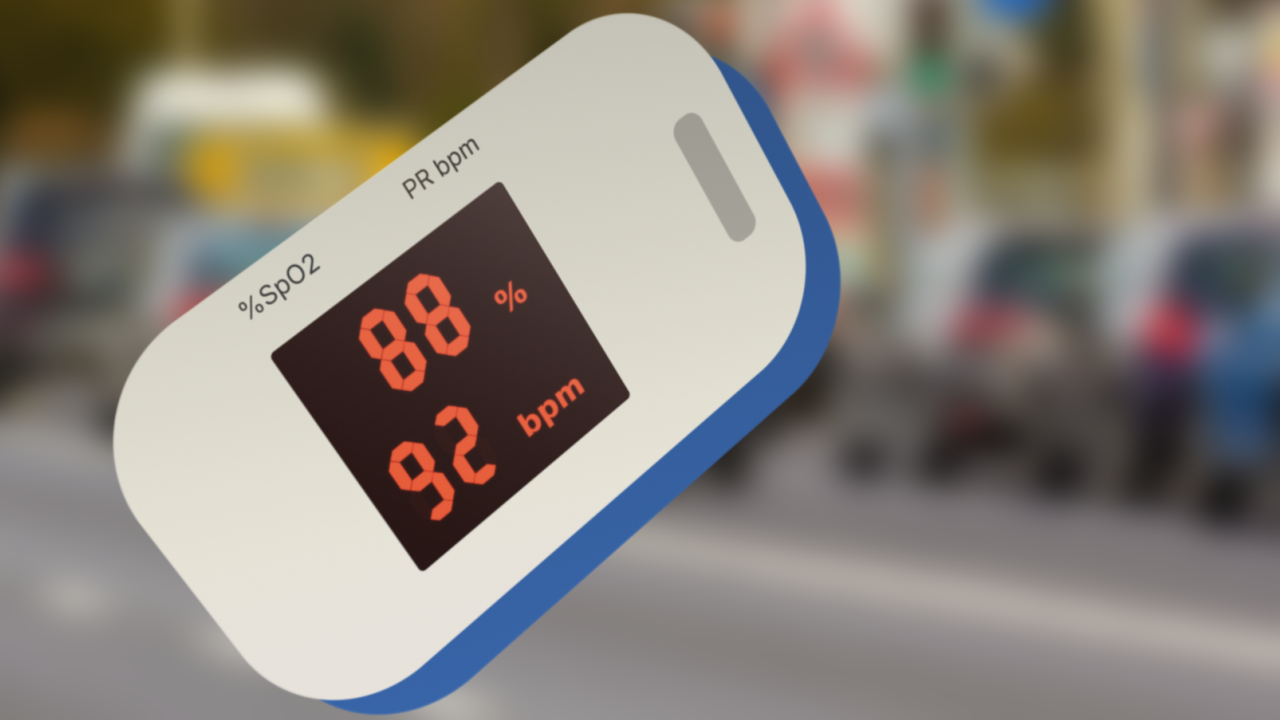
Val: 92 bpm
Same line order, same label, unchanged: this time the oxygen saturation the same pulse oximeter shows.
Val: 88 %
